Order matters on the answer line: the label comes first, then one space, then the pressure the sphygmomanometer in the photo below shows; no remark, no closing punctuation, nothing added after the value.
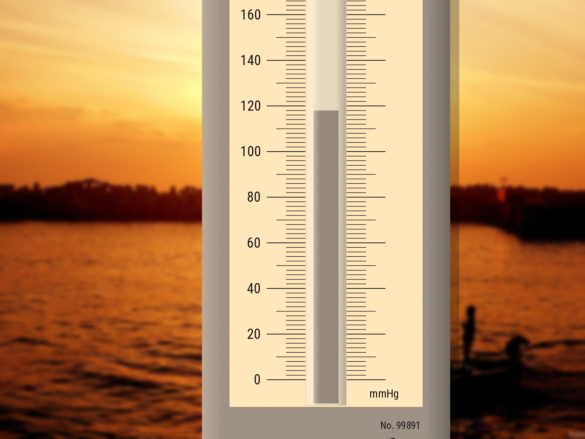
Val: 118 mmHg
